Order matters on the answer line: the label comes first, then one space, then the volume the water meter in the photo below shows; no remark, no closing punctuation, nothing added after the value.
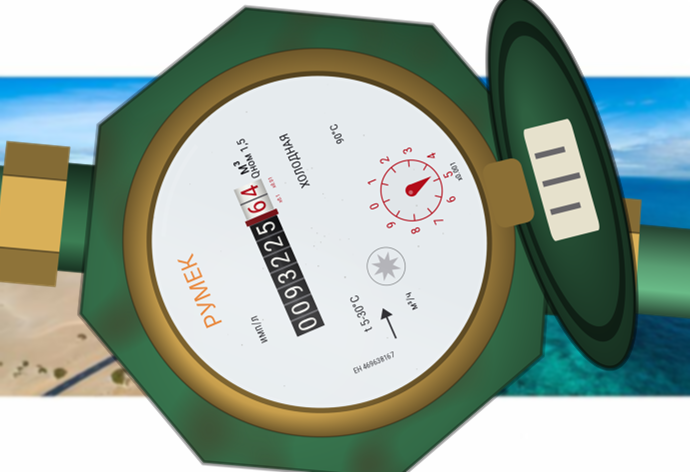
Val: 93225.644 m³
